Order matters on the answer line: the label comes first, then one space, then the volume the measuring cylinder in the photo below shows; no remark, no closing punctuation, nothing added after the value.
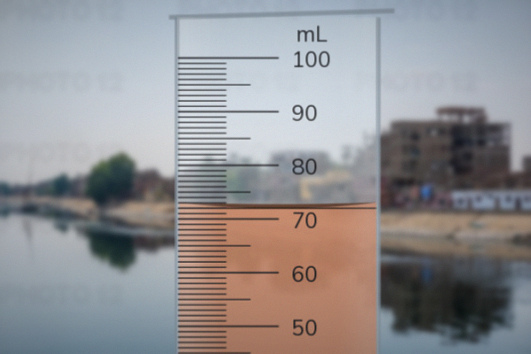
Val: 72 mL
